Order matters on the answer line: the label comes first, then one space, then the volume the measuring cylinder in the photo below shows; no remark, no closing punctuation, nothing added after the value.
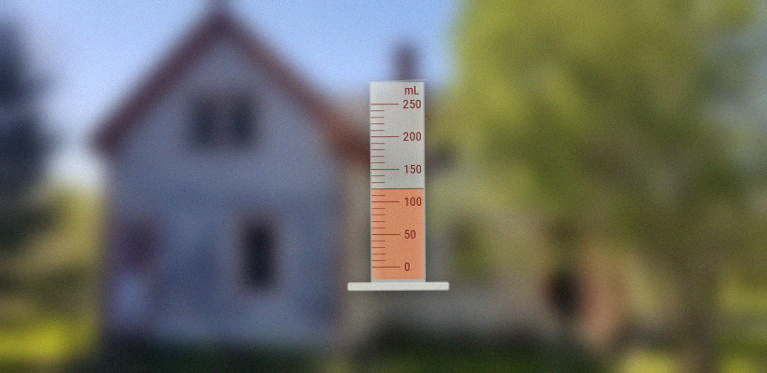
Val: 120 mL
